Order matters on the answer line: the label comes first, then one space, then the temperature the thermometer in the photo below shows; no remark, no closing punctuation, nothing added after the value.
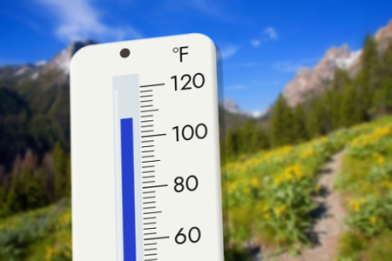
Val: 108 °F
